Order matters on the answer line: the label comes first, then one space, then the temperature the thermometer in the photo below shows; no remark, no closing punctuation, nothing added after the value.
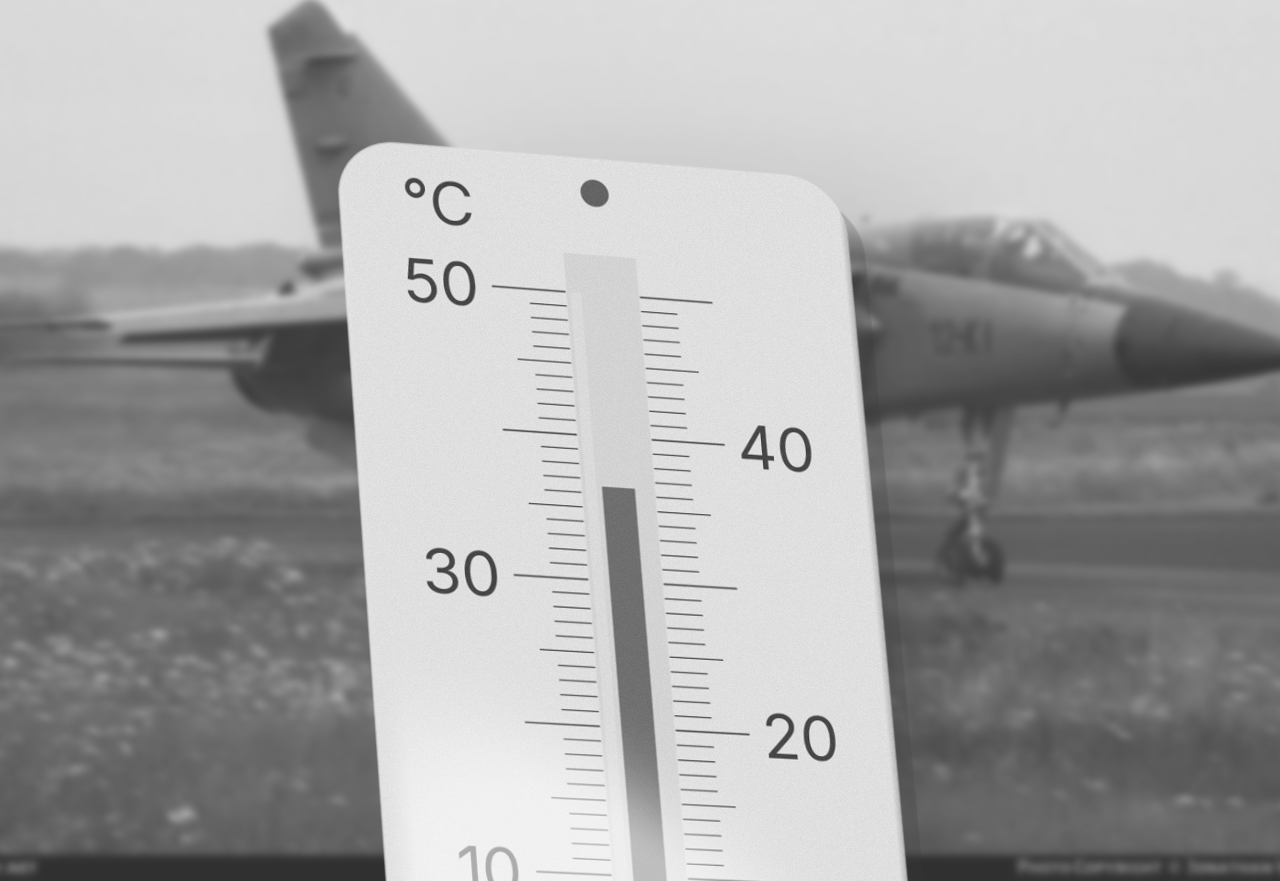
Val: 36.5 °C
